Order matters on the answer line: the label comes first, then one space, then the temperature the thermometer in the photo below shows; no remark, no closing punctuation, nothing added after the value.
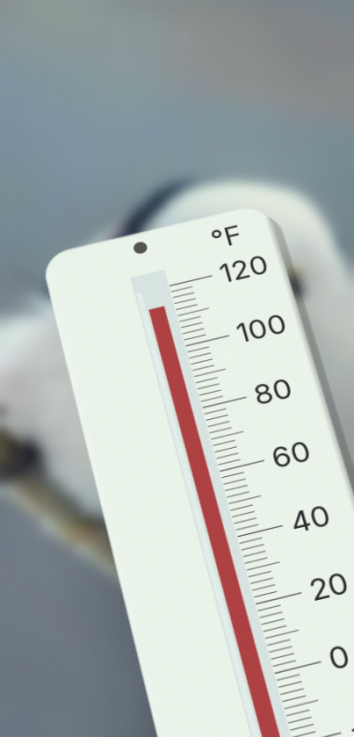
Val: 114 °F
